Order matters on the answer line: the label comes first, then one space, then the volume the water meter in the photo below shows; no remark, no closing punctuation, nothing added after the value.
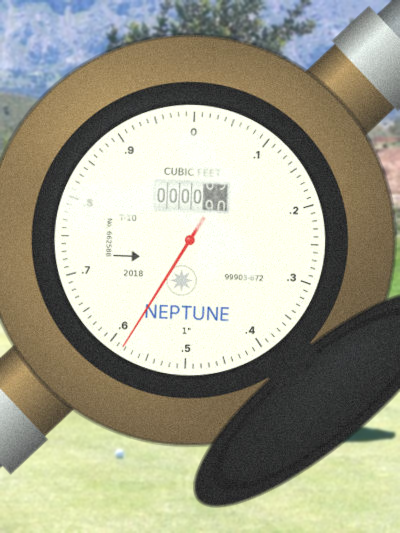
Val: 89.58 ft³
